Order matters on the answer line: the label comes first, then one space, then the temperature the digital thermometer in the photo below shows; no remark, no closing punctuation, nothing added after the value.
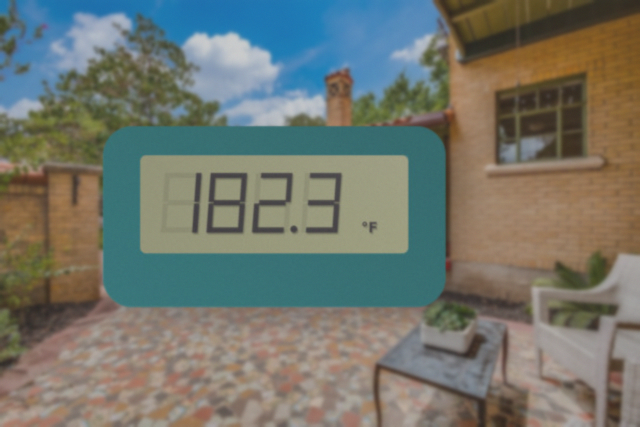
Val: 182.3 °F
